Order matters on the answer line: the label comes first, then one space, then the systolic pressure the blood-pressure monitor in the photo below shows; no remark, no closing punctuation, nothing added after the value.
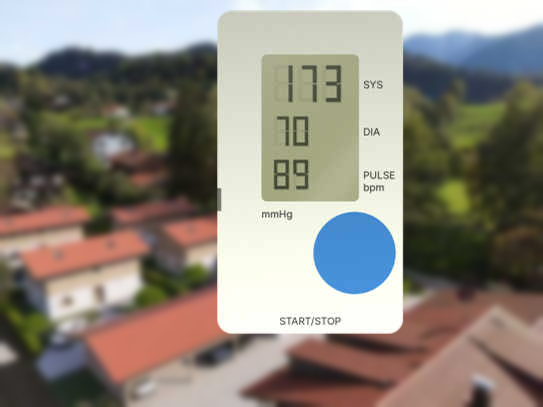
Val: 173 mmHg
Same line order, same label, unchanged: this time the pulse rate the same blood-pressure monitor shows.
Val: 89 bpm
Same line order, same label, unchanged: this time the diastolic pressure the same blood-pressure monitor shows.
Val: 70 mmHg
